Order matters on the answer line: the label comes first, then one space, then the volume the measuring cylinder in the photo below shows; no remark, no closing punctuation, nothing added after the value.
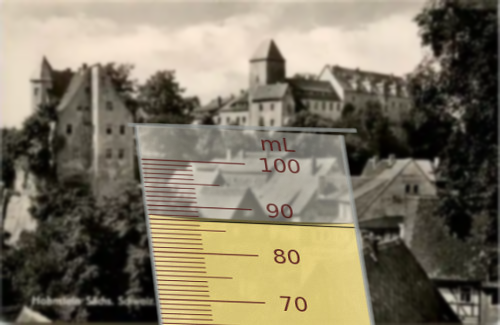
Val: 87 mL
